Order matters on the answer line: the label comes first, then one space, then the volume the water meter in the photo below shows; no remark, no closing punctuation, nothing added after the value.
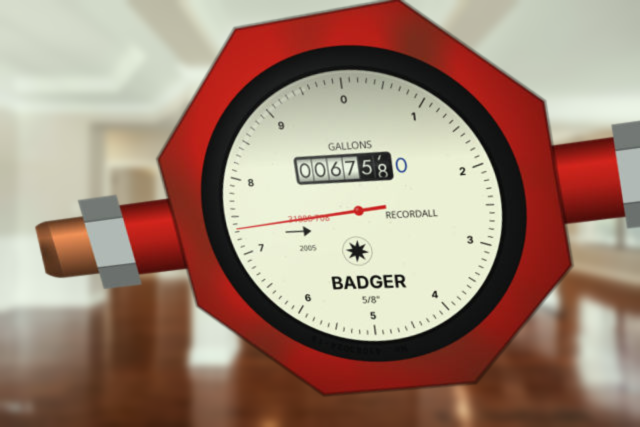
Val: 67577.3 gal
